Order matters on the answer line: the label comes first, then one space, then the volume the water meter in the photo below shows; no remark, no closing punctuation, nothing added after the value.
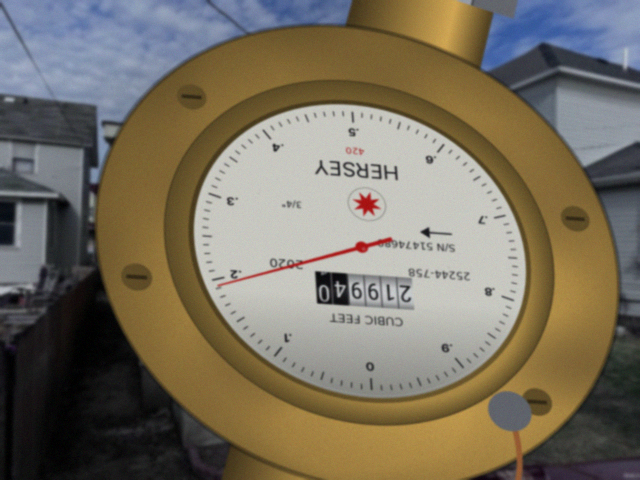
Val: 219940.19 ft³
